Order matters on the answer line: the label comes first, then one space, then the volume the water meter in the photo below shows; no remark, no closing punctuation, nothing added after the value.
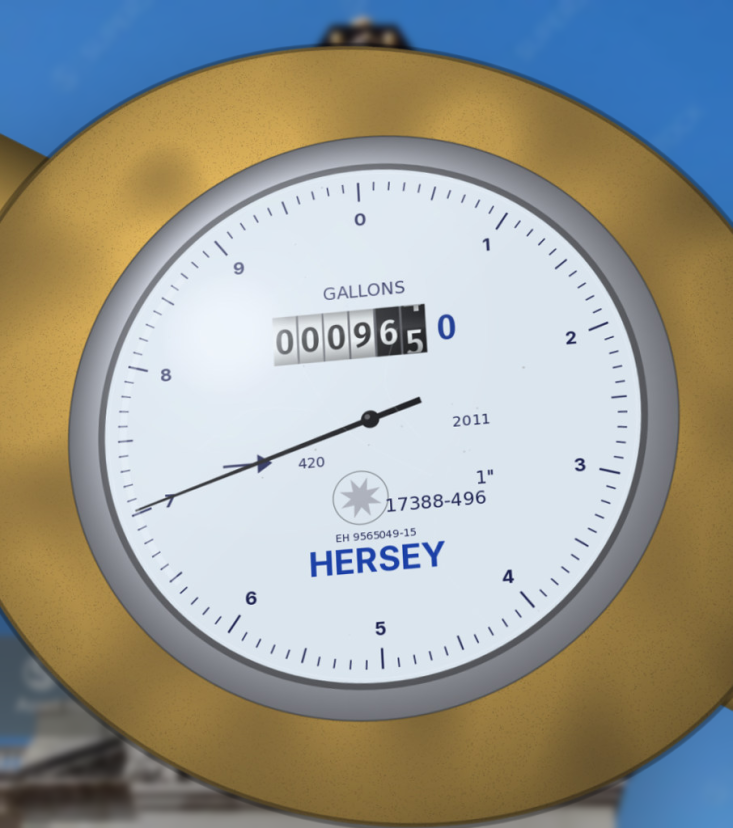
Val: 9647.0 gal
